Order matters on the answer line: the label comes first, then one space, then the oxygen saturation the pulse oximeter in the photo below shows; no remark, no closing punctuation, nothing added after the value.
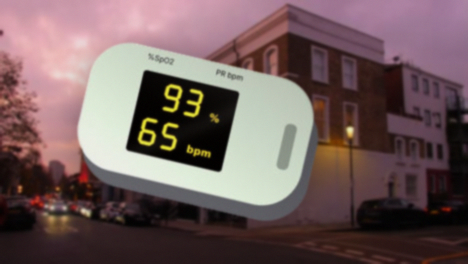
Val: 93 %
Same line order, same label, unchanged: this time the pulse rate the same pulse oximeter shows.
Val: 65 bpm
